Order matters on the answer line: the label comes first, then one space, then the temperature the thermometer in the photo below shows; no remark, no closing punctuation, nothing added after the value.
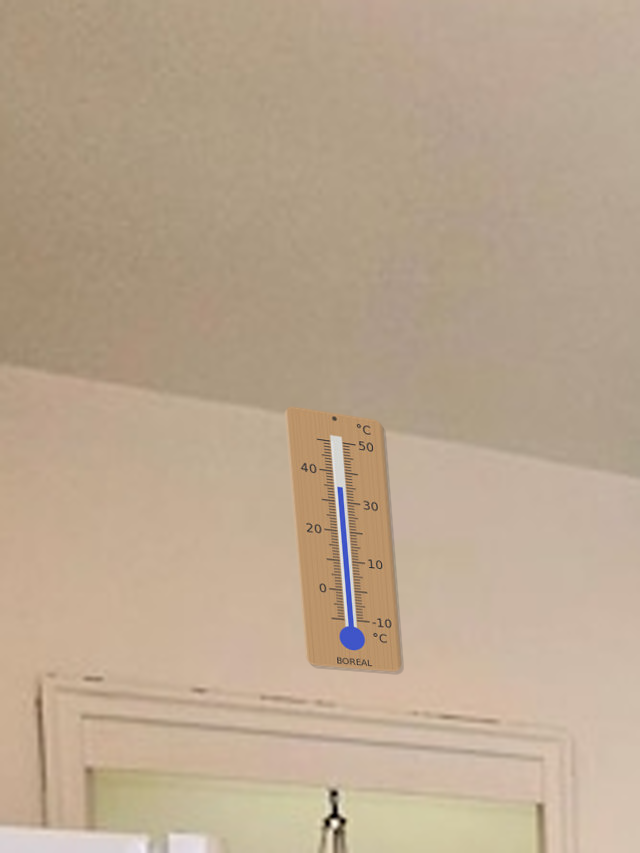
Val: 35 °C
